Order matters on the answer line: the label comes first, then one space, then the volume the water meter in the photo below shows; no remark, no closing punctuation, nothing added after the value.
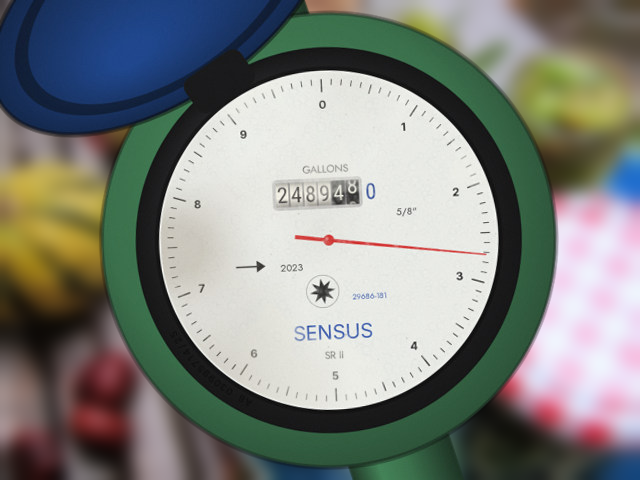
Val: 2489482.7 gal
